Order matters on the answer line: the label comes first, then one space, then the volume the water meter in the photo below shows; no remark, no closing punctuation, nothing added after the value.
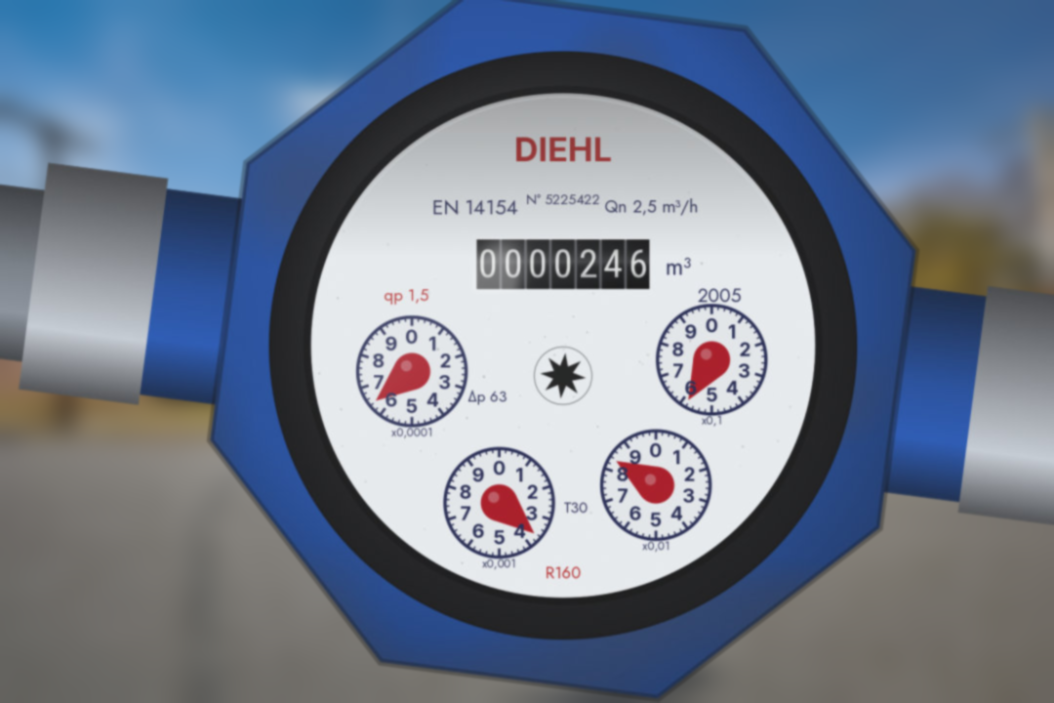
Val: 246.5836 m³
